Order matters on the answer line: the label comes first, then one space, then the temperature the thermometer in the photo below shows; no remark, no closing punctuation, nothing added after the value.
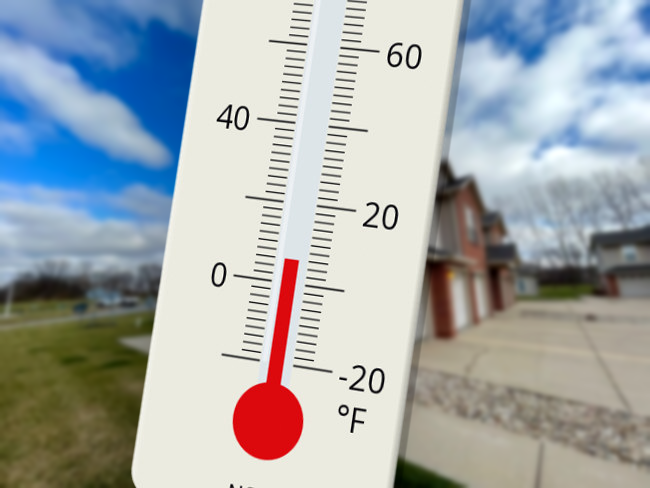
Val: 6 °F
